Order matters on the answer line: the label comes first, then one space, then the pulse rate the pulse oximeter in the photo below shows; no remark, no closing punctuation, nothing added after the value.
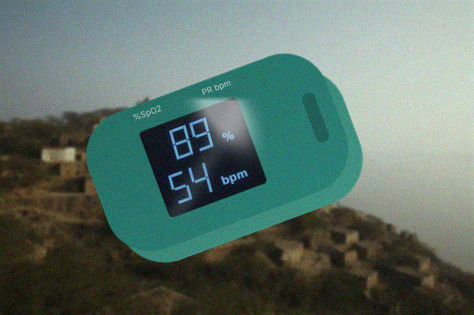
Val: 54 bpm
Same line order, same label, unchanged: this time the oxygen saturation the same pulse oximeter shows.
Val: 89 %
